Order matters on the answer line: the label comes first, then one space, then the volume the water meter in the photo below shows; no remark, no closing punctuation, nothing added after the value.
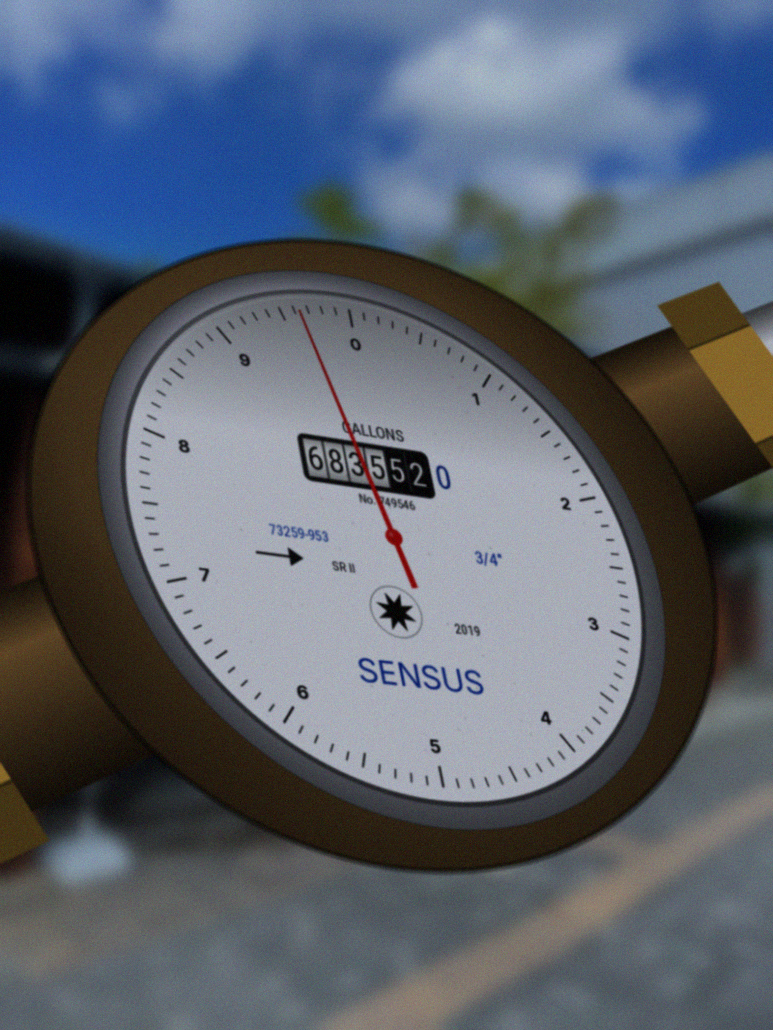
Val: 6835519.6 gal
